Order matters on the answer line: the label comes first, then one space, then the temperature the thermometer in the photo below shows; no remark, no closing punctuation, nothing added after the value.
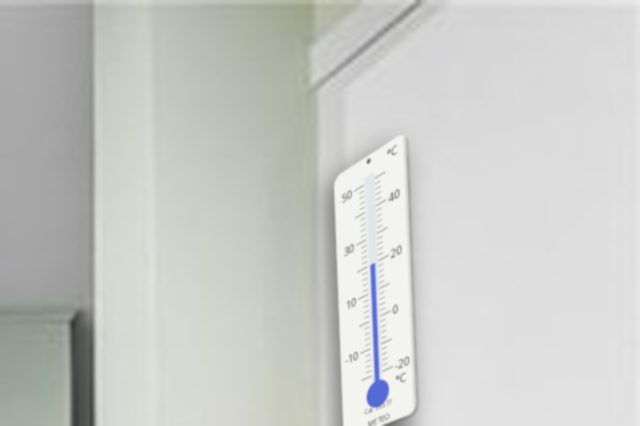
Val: 20 °C
